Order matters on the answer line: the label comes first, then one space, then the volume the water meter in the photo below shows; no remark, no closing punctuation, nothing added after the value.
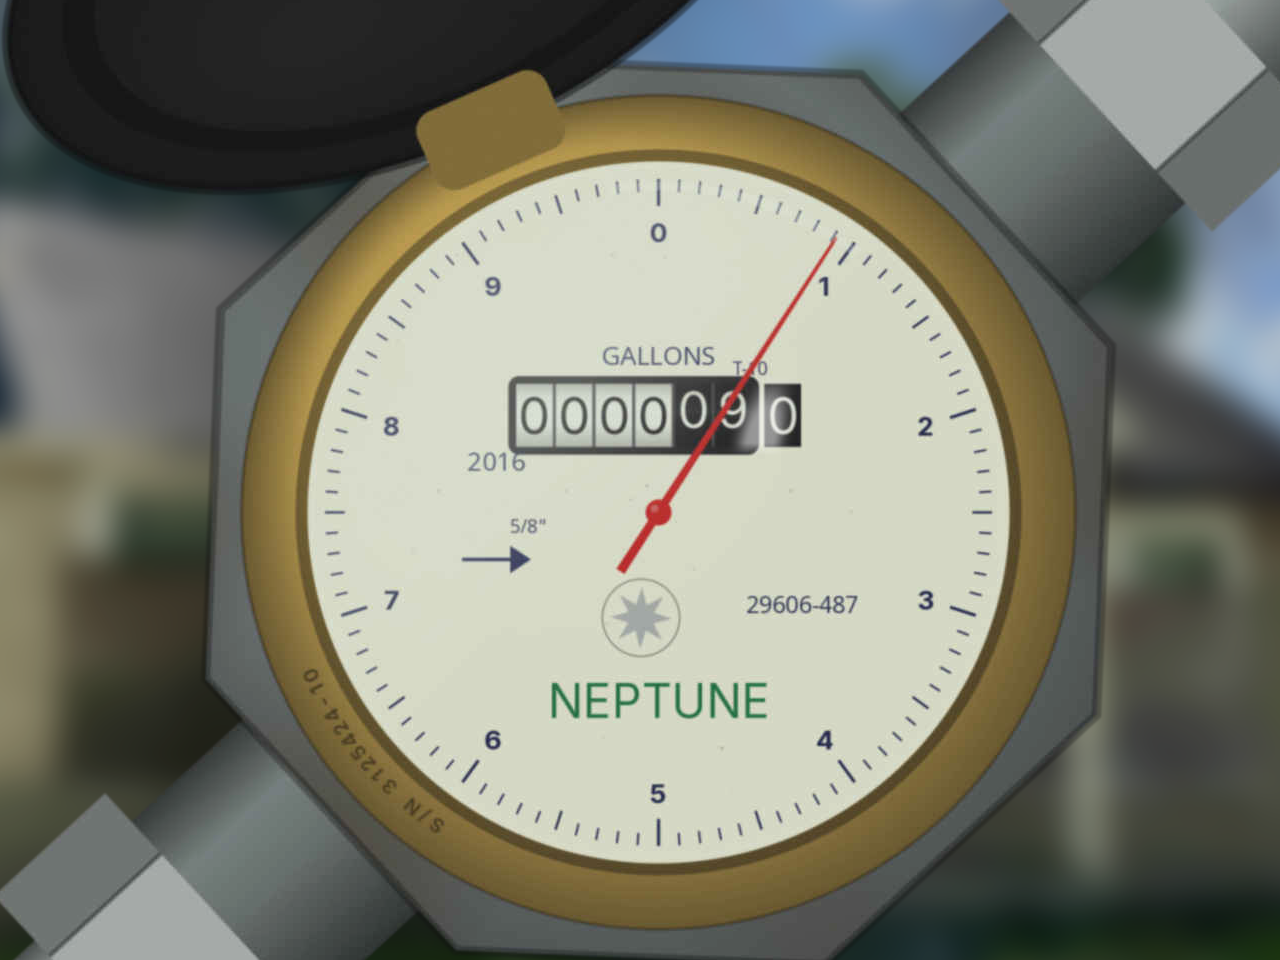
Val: 90.9 gal
